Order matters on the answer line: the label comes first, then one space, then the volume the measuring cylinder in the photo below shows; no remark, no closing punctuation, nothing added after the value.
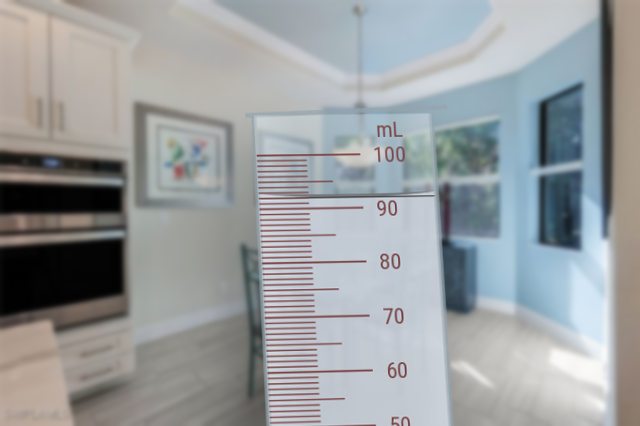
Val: 92 mL
